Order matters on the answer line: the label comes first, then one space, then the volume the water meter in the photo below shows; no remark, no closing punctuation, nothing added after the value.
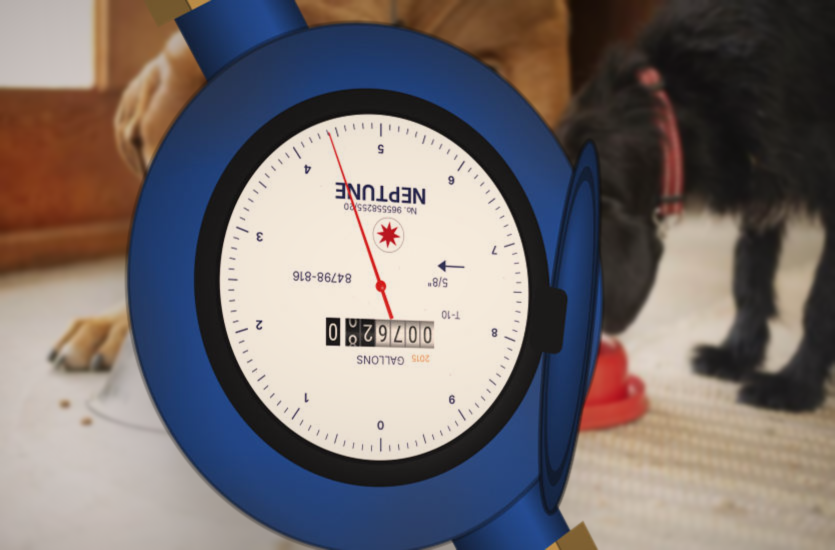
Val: 76284.4 gal
